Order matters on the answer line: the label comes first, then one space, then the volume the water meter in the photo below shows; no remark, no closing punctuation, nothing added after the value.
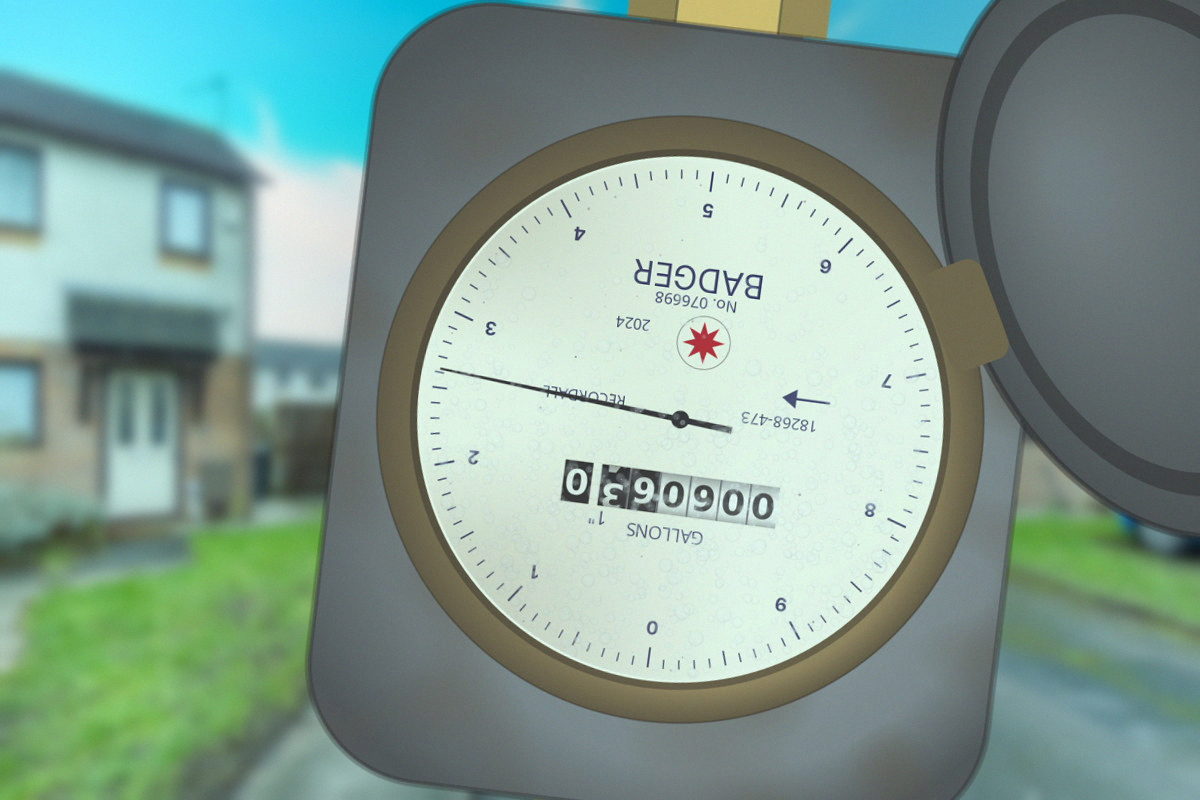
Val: 60632.6 gal
